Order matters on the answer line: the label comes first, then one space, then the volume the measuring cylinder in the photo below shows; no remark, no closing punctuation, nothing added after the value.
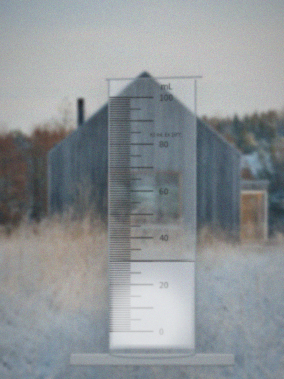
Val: 30 mL
